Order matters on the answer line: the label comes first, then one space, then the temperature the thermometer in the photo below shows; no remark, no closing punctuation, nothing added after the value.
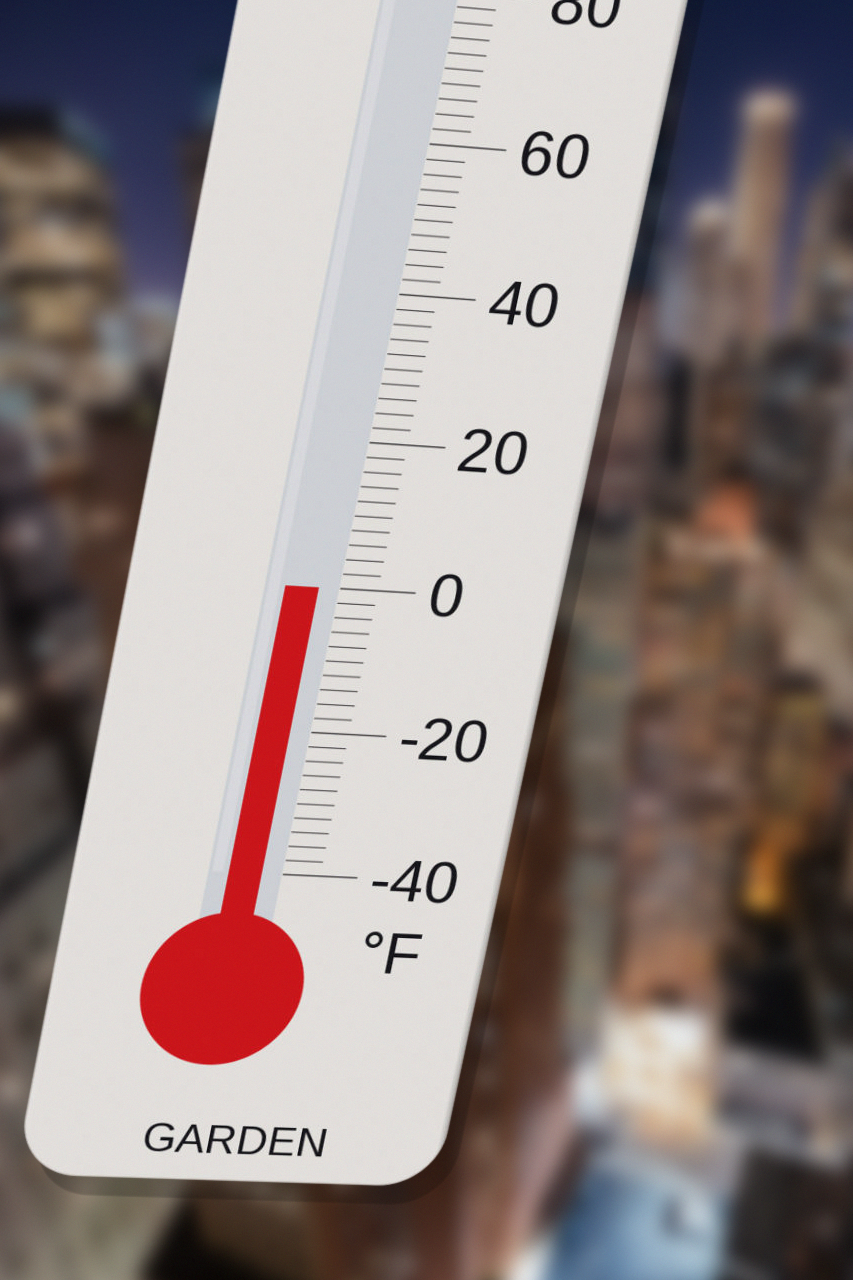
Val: 0 °F
